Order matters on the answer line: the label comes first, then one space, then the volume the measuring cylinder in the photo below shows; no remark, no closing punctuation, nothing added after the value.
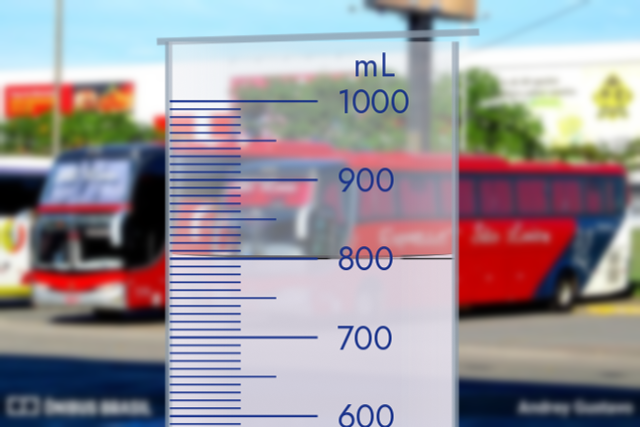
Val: 800 mL
